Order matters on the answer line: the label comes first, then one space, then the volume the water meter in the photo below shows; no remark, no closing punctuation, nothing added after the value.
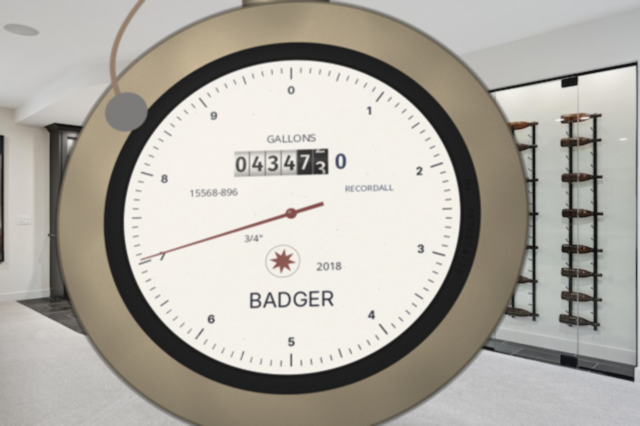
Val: 434727.0 gal
